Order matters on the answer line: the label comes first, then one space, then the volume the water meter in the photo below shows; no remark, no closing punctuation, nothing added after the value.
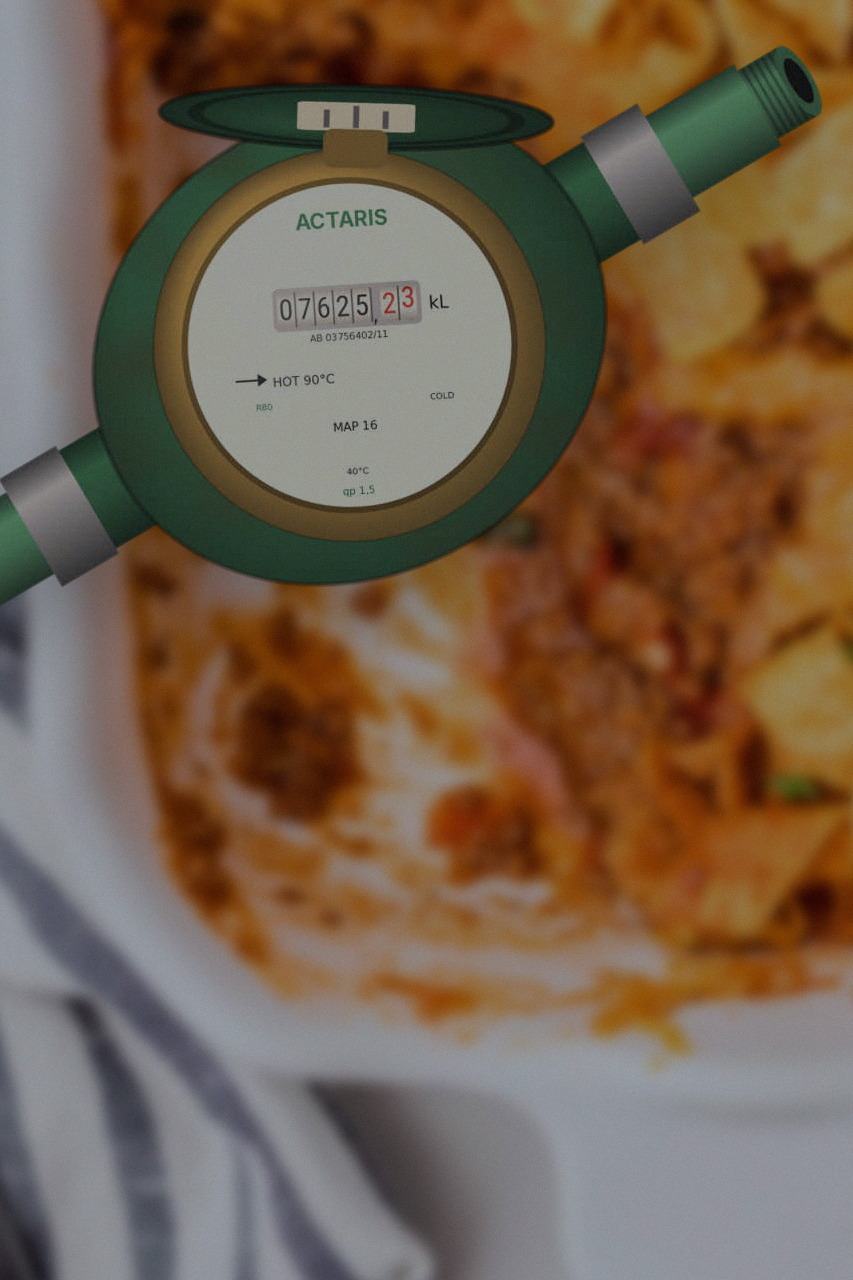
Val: 7625.23 kL
